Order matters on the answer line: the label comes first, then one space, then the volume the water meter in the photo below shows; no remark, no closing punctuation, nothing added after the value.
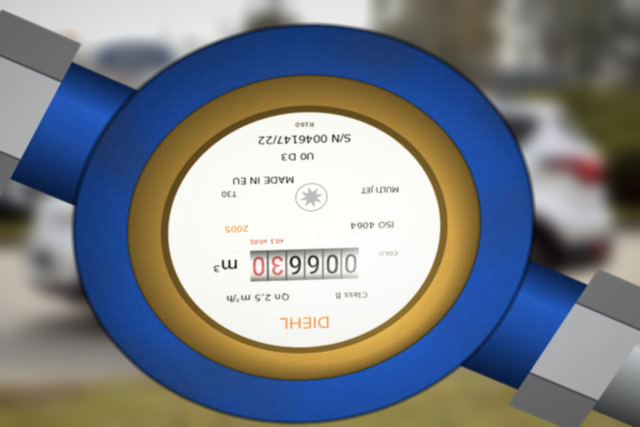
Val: 66.30 m³
